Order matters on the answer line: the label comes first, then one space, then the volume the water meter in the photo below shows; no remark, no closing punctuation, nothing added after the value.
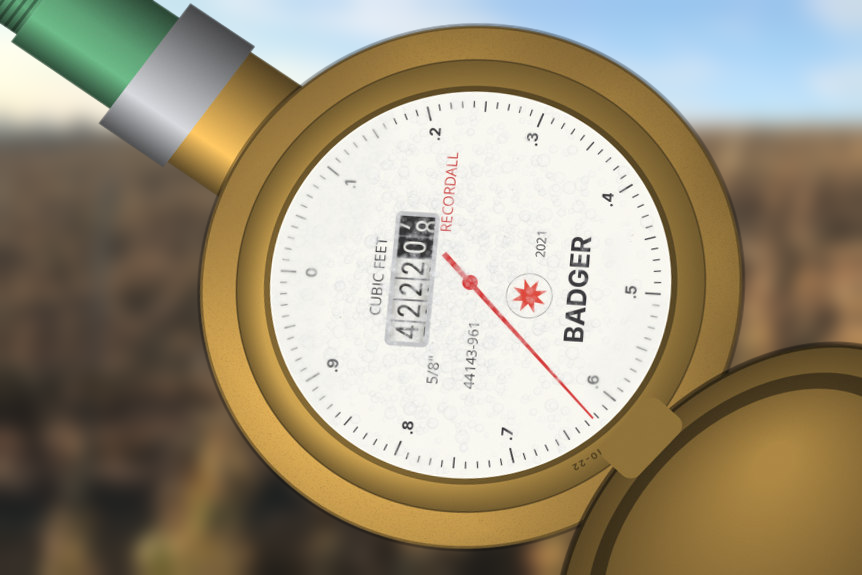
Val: 422207.62 ft³
